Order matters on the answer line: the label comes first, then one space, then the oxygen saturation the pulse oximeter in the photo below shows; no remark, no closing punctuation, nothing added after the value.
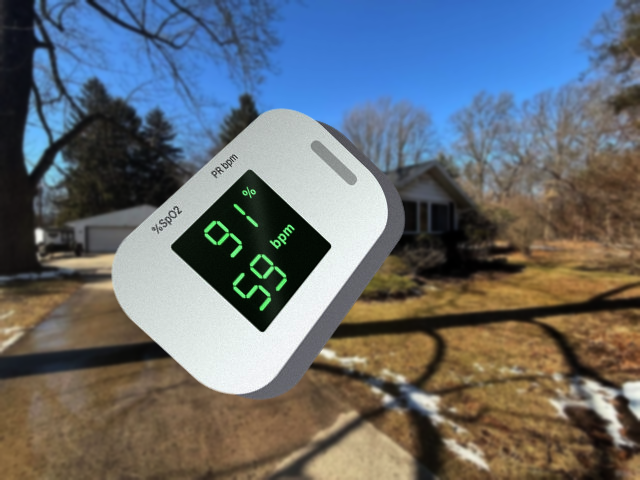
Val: 91 %
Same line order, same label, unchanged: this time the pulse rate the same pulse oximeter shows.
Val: 59 bpm
